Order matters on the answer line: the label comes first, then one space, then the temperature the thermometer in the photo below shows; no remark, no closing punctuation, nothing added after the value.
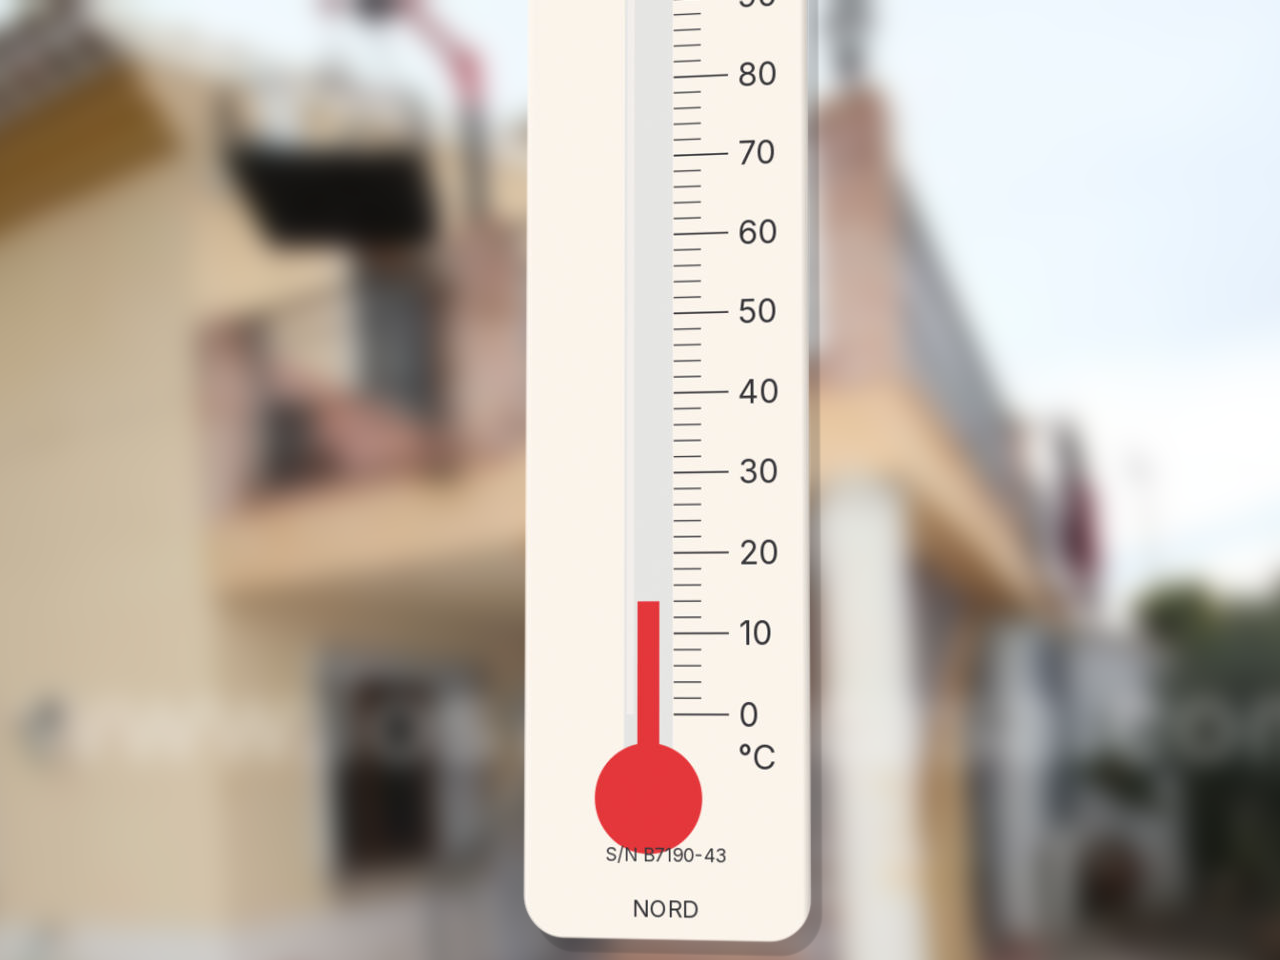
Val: 14 °C
